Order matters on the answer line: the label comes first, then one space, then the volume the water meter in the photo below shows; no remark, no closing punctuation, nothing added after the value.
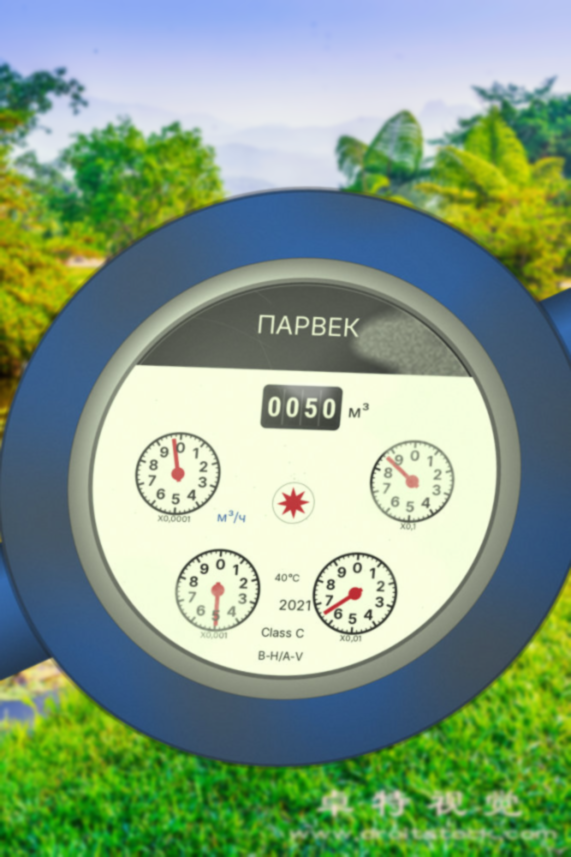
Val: 50.8649 m³
